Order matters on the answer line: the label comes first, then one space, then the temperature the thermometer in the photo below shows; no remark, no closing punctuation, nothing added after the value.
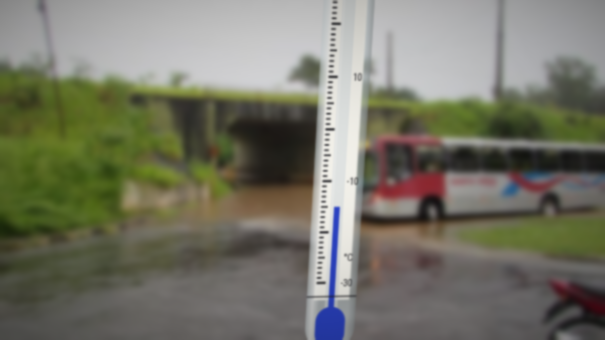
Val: -15 °C
